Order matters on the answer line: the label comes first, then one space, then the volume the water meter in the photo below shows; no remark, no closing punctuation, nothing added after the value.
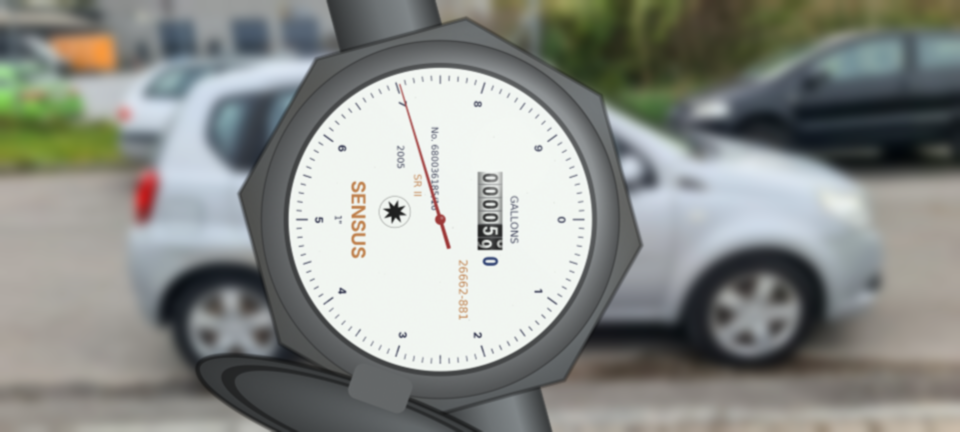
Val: 587.0 gal
